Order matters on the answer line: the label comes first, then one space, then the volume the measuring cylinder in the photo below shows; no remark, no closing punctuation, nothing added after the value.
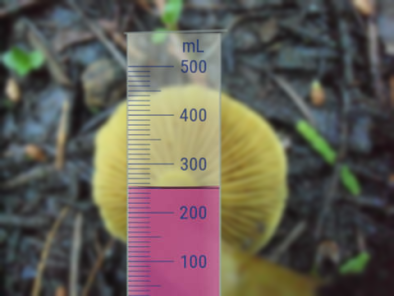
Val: 250 mL
